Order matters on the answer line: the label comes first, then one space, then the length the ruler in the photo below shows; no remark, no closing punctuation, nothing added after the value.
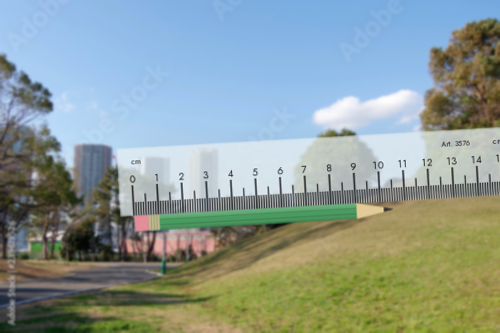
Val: 10.5 cm
